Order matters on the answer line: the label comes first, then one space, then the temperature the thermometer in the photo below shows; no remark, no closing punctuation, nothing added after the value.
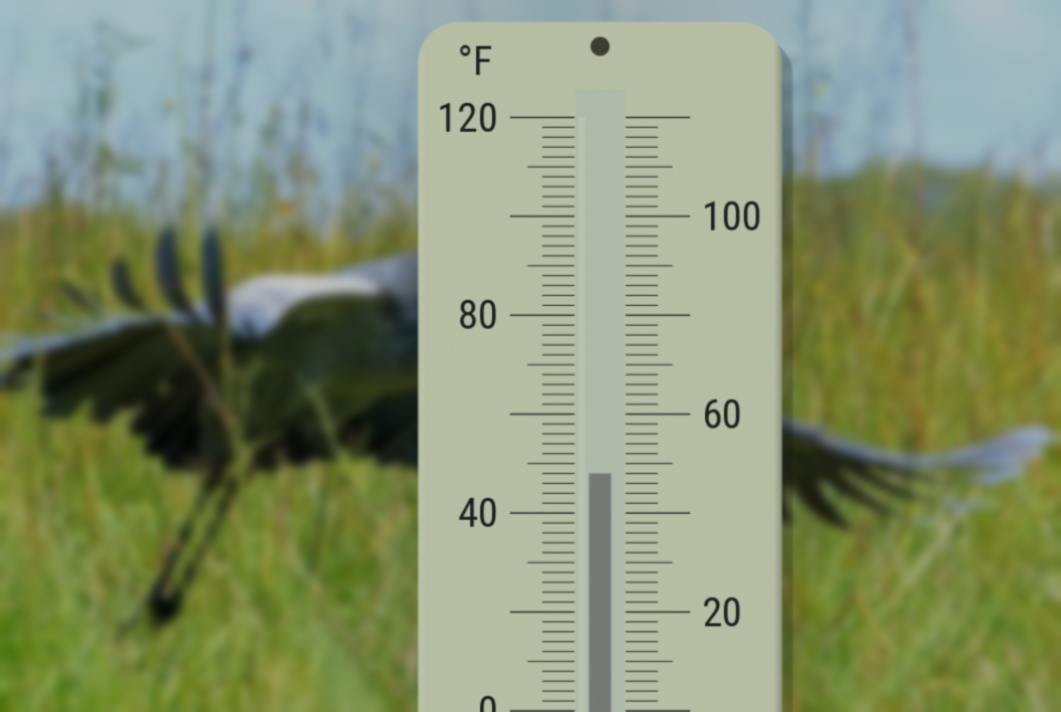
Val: 48 °F
